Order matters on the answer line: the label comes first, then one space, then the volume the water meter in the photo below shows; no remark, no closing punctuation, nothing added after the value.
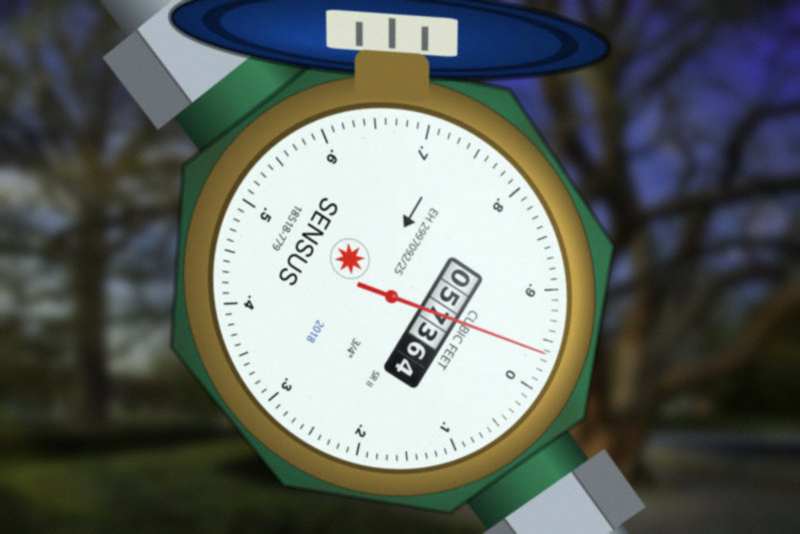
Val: 57363.96 ft³
